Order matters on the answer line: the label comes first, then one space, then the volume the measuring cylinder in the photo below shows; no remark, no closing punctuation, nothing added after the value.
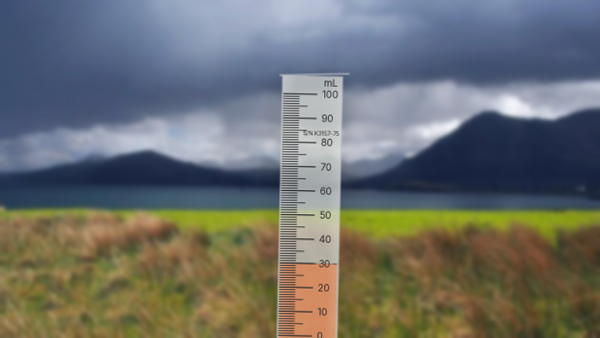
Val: 30 mL
